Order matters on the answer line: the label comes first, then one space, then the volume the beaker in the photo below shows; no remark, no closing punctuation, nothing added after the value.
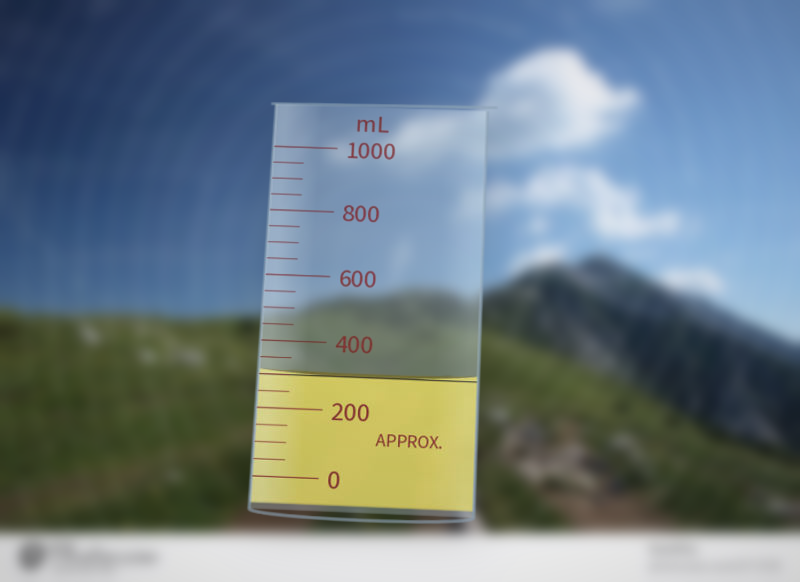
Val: 300 mL
